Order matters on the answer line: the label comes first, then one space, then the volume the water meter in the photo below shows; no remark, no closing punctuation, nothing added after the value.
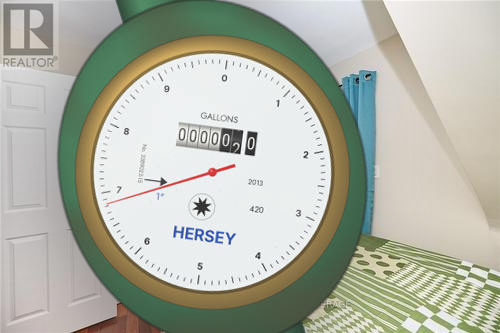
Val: 16.8 gal
